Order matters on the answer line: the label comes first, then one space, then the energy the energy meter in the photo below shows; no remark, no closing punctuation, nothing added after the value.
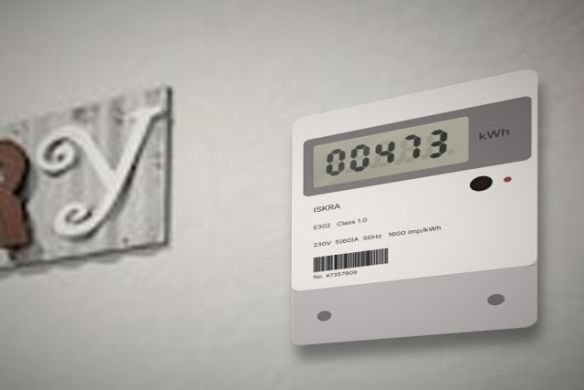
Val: 473 kWh
